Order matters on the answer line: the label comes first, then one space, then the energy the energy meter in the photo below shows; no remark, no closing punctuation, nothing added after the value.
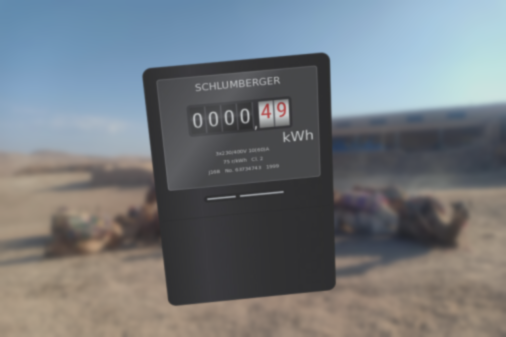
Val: 0.49 kWh
